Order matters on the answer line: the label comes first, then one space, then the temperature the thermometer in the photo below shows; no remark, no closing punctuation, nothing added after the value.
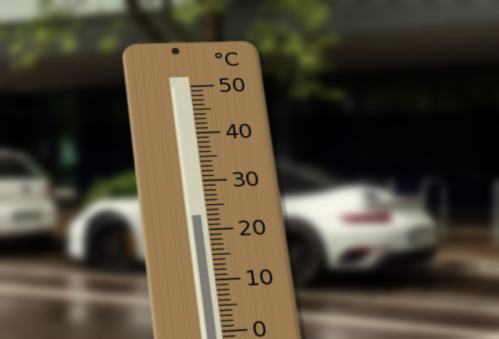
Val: 23 °C
